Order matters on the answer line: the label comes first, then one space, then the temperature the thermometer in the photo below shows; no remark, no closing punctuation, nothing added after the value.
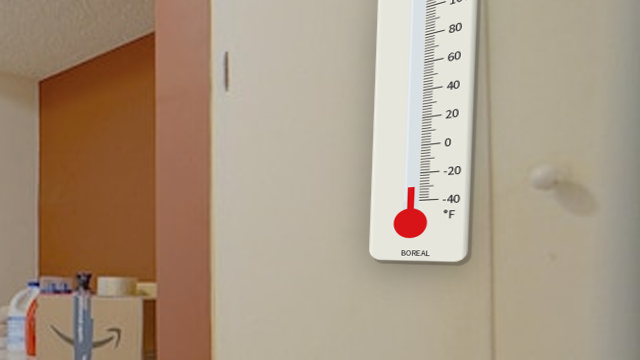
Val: -30 °F
